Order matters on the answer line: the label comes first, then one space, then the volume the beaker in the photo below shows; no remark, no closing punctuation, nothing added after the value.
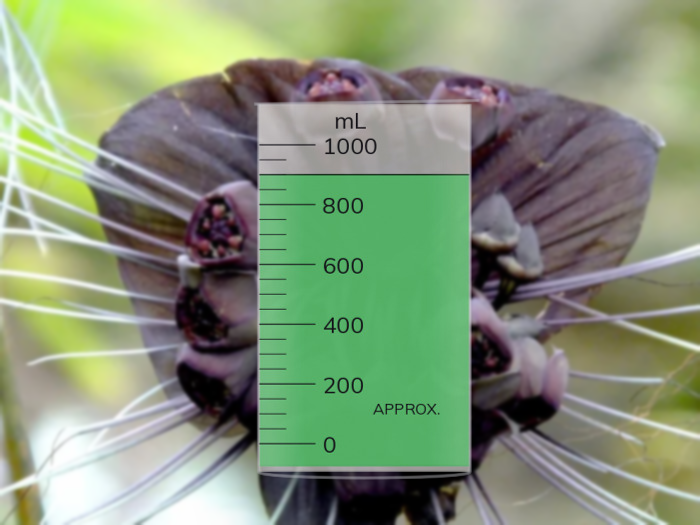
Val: 900 mL
